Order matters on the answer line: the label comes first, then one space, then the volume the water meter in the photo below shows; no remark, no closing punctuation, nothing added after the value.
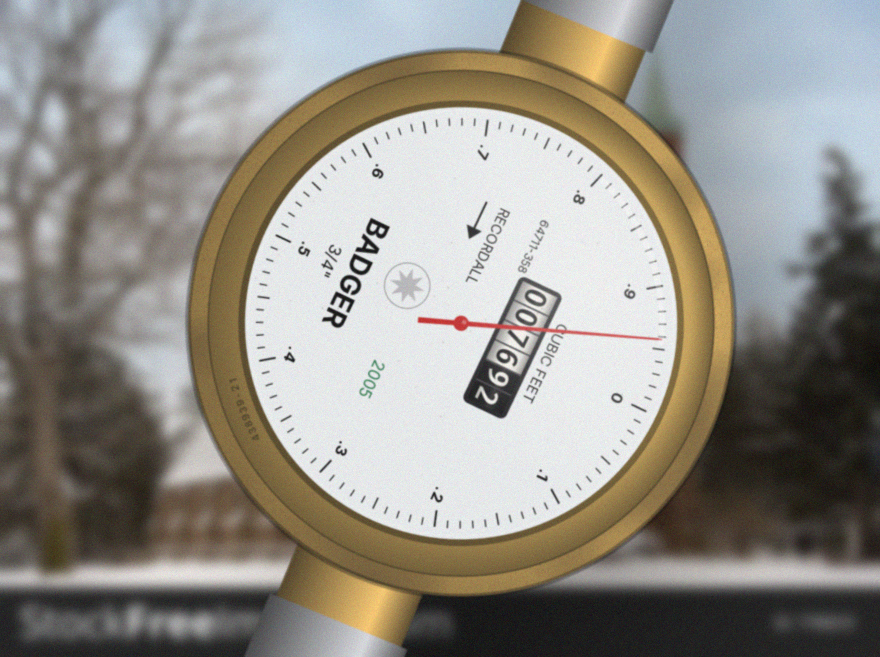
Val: 7691.94 ft³
